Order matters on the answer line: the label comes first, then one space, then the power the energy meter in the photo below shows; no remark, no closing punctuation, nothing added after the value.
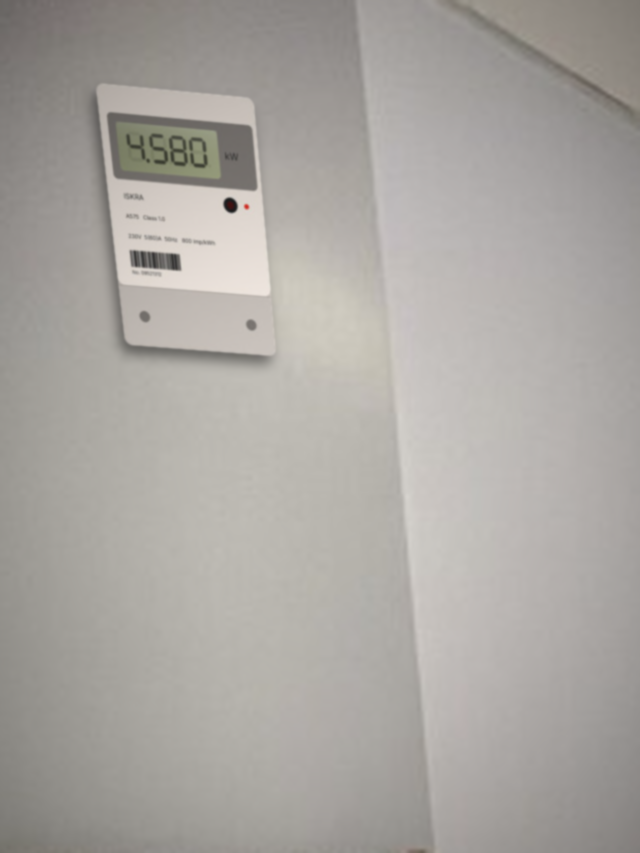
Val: 4.580 kW
